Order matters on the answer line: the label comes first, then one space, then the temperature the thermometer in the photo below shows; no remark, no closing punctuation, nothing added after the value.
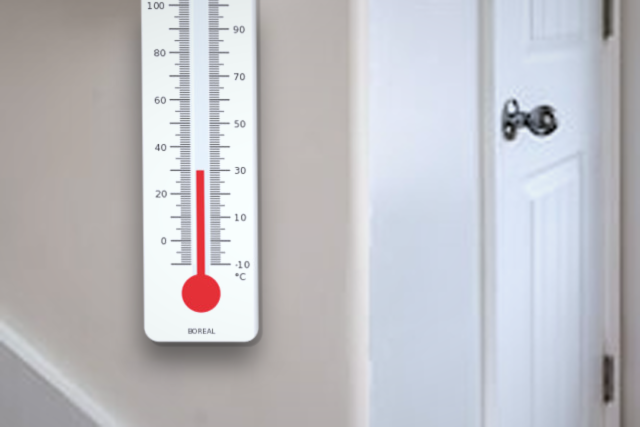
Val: 30 °C
